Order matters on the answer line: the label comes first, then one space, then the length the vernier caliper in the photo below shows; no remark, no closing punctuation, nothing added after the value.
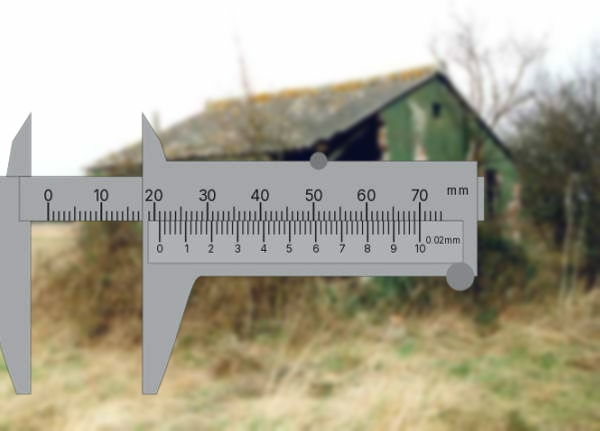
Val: 21.0 mm
